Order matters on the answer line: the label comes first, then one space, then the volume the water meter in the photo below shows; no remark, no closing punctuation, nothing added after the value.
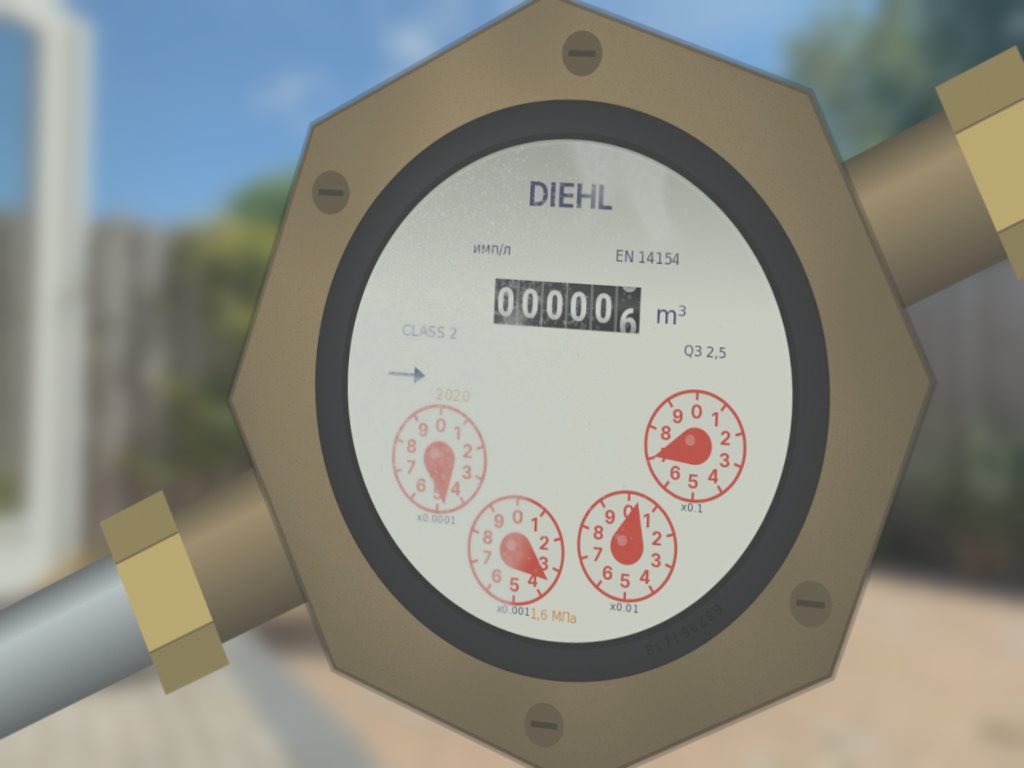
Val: 5.7034 m³
